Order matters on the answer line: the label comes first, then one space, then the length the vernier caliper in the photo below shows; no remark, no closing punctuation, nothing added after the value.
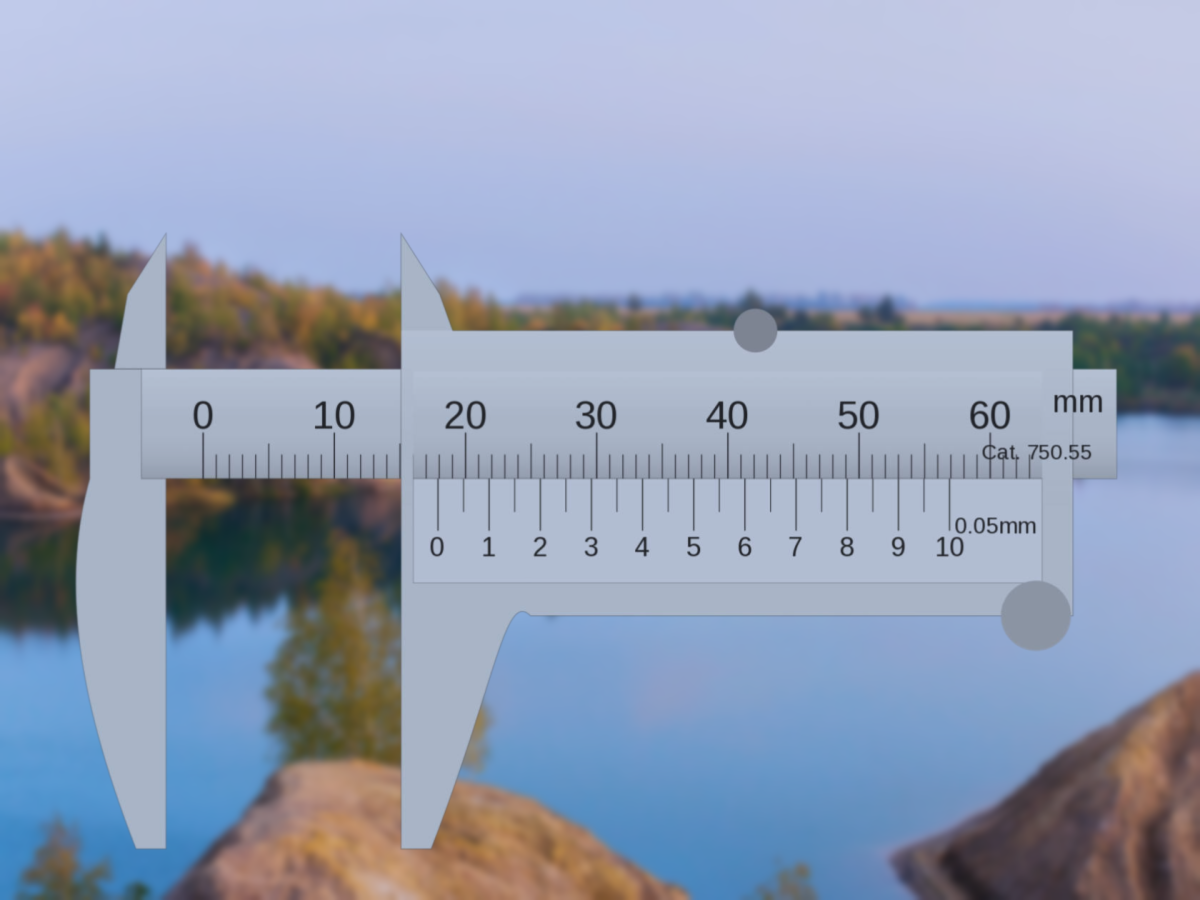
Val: 17.9 mm
